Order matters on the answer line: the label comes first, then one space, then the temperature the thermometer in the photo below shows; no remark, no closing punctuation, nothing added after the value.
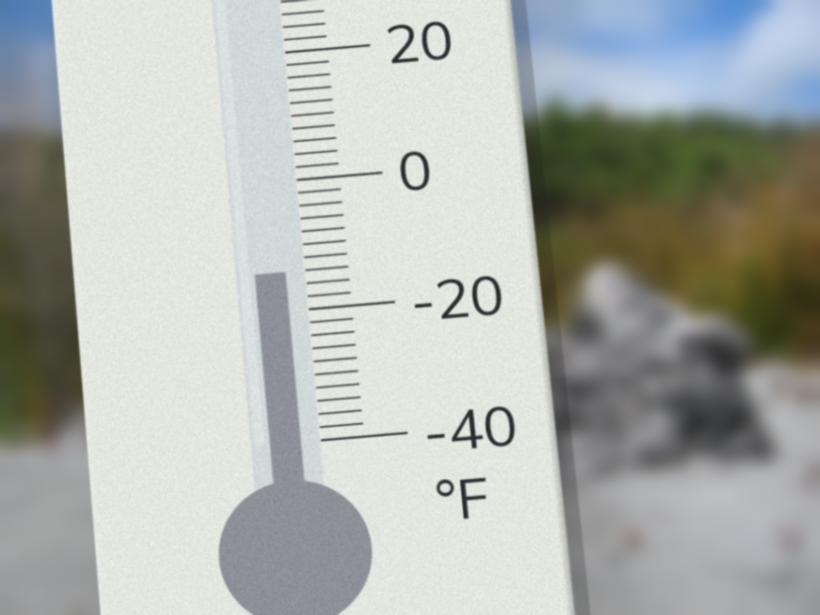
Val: -14 °F
